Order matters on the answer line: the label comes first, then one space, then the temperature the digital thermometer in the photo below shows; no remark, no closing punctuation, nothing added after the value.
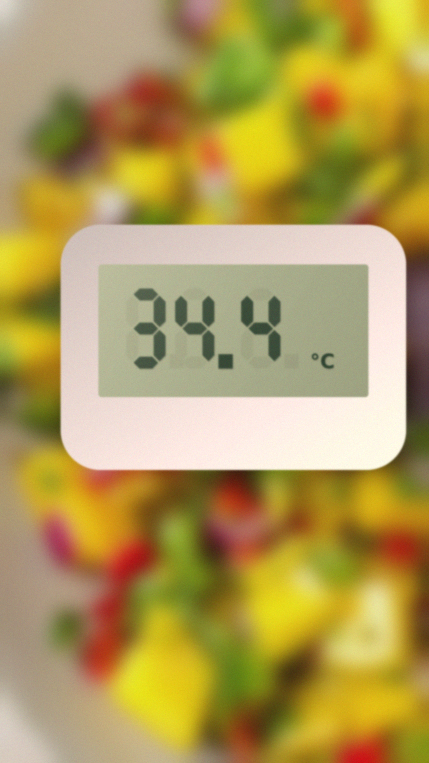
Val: 34.4 °C
